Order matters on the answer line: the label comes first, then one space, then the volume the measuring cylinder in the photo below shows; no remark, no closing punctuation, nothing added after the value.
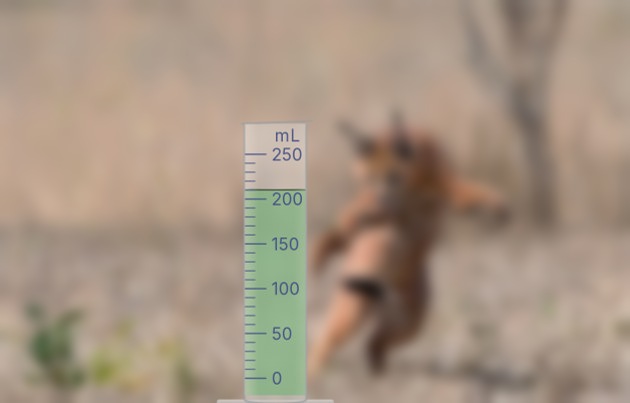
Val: 210 mL
